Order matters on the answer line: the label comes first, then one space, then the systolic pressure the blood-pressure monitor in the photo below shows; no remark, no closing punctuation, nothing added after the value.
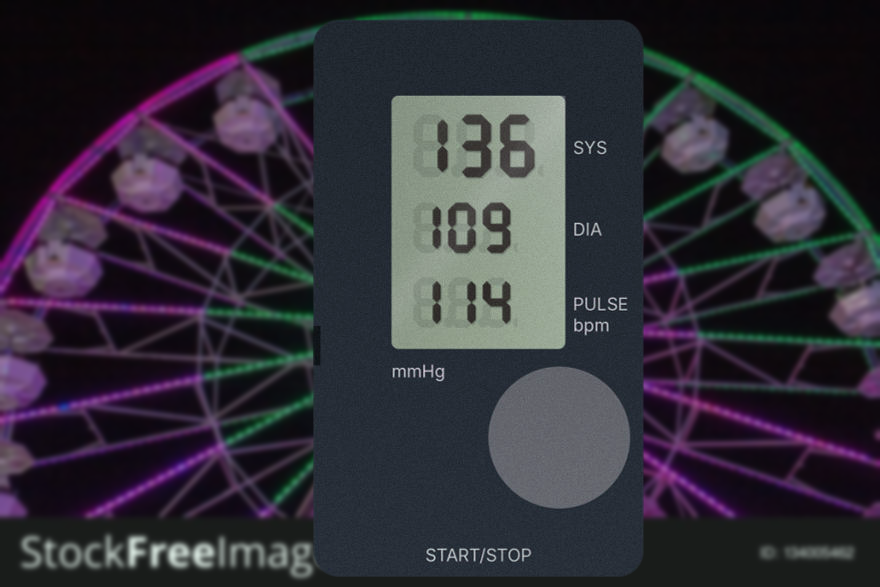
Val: 136 mmHg
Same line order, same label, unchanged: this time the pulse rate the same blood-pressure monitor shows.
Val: 114 bpm
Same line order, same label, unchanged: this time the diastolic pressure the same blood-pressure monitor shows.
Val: 109 mmHg
